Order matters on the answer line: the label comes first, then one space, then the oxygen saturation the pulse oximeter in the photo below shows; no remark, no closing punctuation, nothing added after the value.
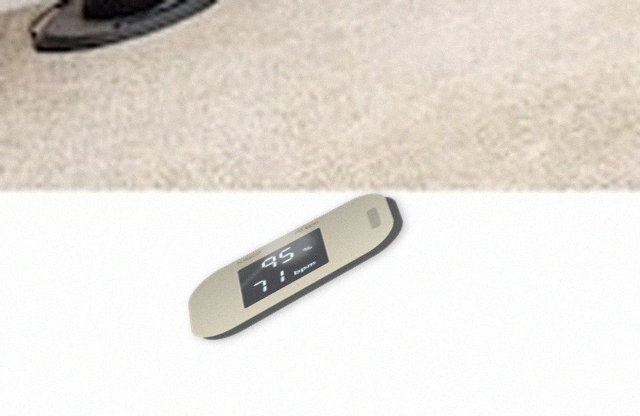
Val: 95 %
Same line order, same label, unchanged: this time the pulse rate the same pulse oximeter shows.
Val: 71 bpm
